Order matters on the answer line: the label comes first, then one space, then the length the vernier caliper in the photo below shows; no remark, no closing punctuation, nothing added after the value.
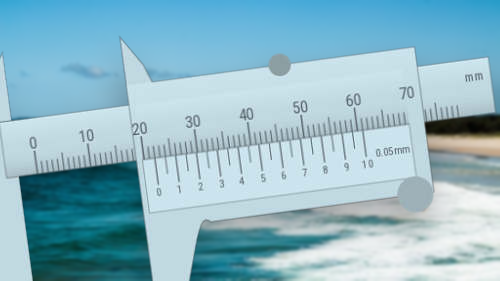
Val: 22.0 mm
